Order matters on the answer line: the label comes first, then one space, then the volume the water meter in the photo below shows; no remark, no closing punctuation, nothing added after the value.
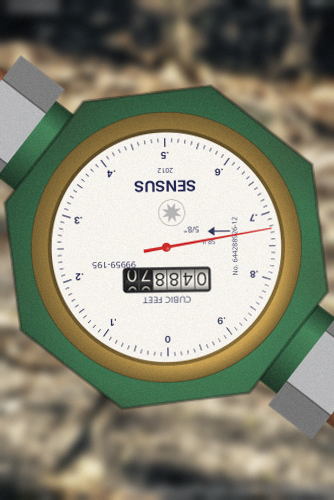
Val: 48869.72 ft³
